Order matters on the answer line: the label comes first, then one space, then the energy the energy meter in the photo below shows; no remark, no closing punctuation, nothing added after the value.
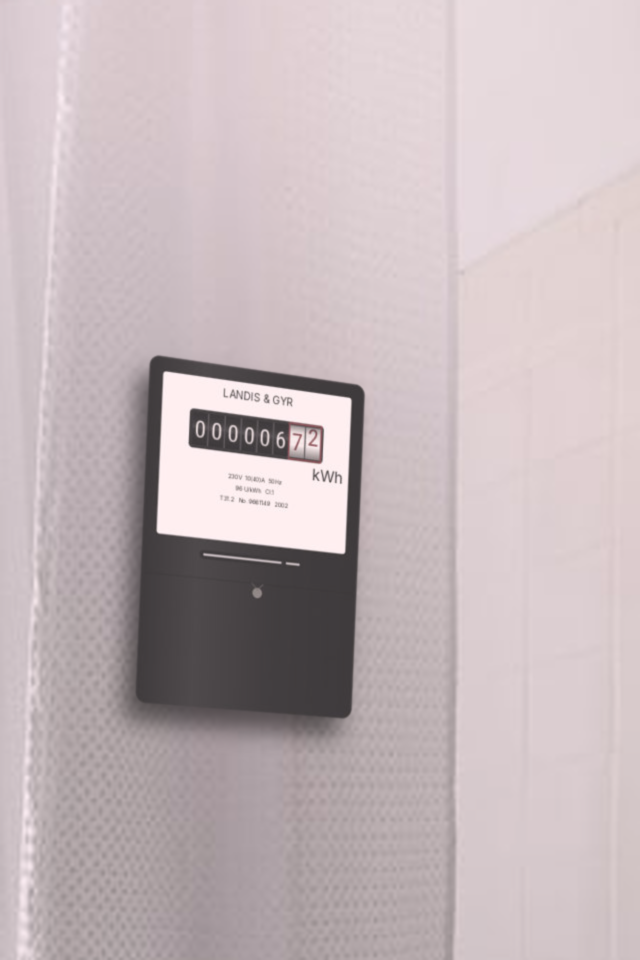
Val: 6.72 kWh
